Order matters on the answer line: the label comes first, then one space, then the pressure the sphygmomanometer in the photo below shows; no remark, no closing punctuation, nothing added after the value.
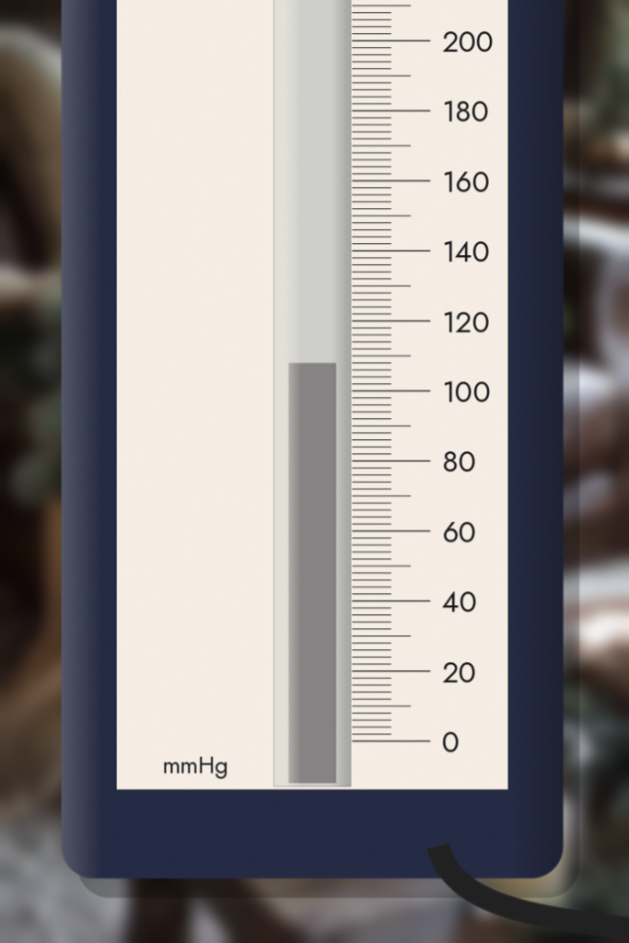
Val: 108 mmHg
